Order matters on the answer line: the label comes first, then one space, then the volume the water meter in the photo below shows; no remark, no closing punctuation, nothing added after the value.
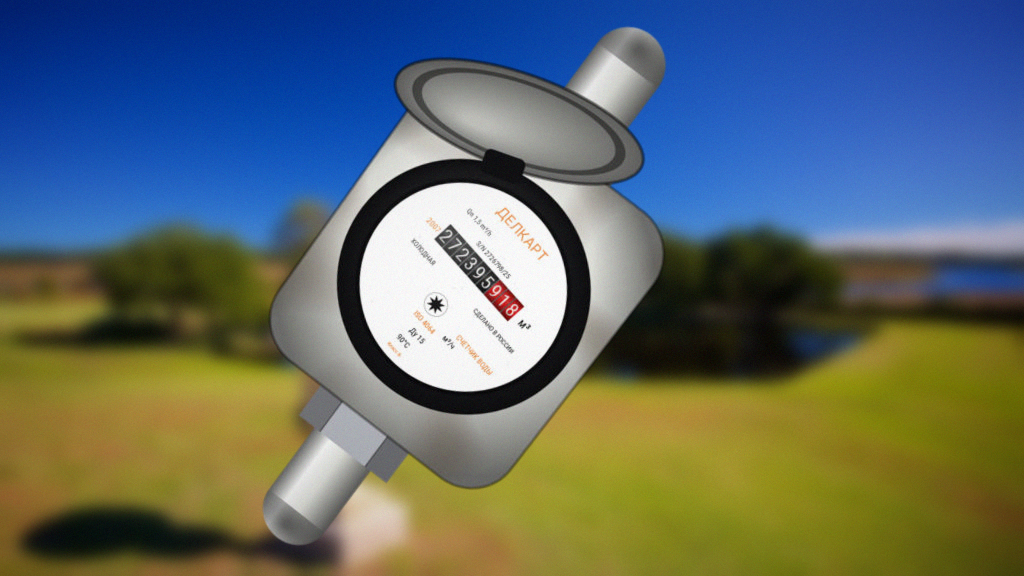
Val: 272395.918 m³
